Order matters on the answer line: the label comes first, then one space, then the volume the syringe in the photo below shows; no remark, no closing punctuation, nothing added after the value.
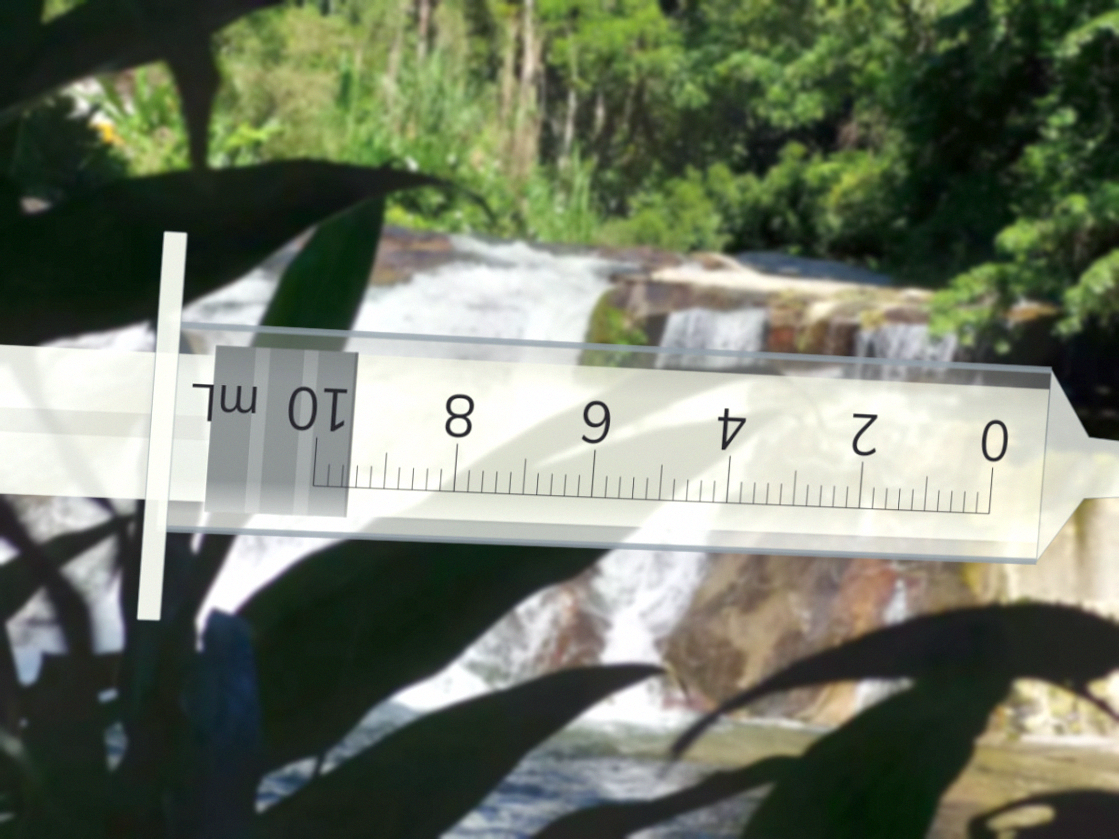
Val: 9.5 mL
